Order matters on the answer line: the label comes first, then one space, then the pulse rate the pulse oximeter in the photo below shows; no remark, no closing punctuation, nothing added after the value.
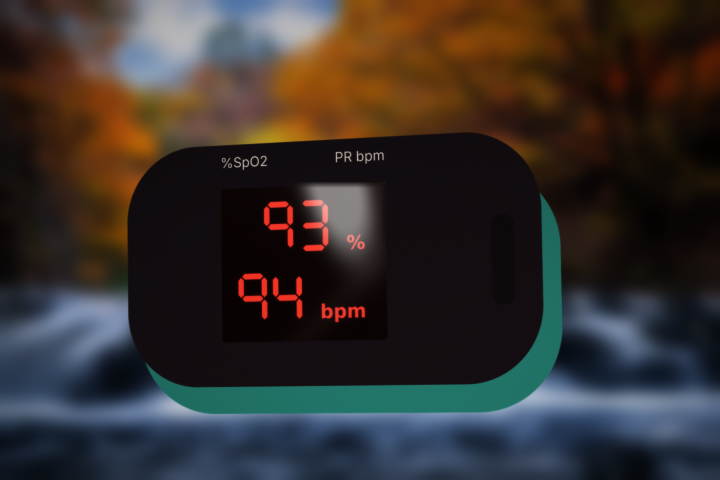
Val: 94 bpm
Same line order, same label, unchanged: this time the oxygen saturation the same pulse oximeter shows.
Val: 93 %
